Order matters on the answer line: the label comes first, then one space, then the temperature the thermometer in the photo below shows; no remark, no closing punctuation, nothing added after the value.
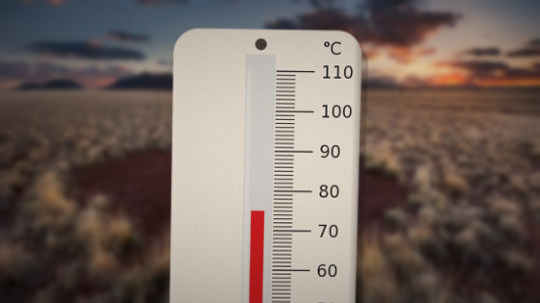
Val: 75 °C
